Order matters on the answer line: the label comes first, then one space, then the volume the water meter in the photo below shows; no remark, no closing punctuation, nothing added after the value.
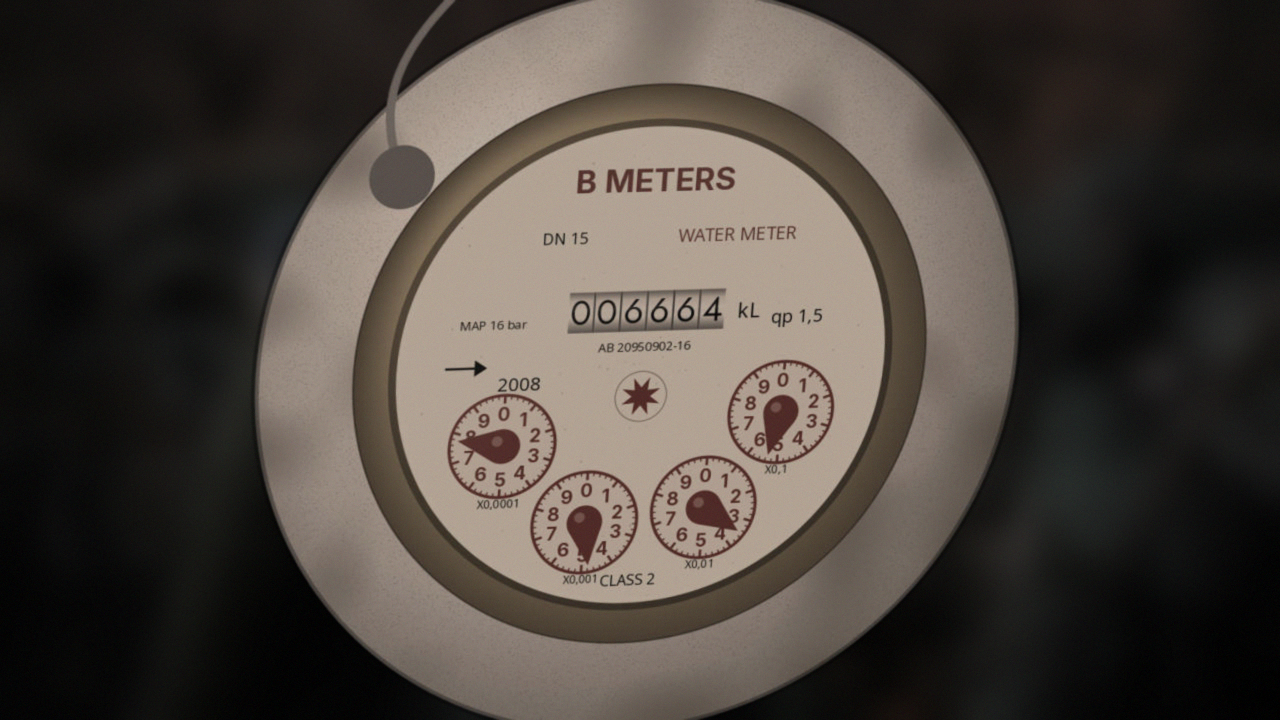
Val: 6664.5347 kL
